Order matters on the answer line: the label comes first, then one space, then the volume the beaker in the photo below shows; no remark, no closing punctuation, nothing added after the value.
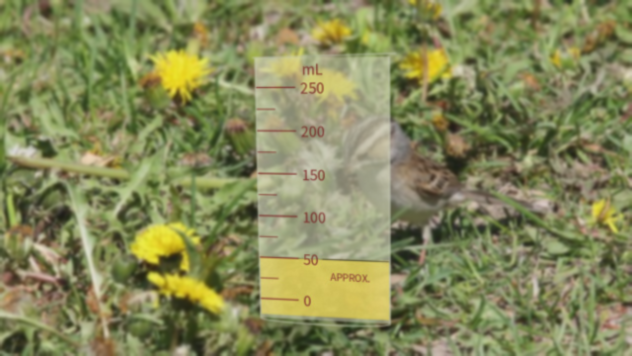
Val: 50 mL
